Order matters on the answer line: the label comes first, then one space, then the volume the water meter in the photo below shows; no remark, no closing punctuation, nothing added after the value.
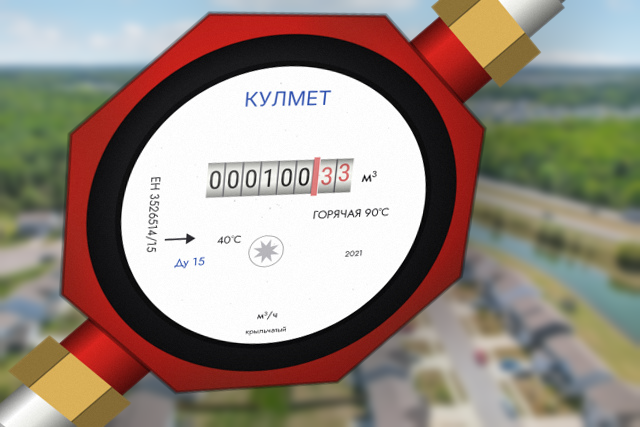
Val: 100.33 m³
